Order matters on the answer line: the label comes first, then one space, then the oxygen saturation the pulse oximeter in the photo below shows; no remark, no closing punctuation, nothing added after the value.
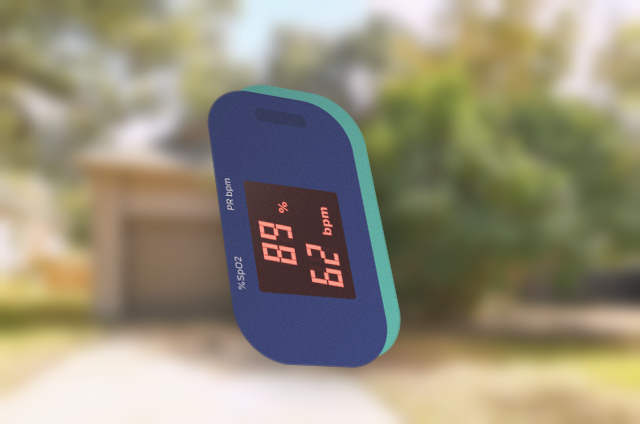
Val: 89 %
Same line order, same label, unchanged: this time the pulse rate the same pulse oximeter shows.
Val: 62 bpm
